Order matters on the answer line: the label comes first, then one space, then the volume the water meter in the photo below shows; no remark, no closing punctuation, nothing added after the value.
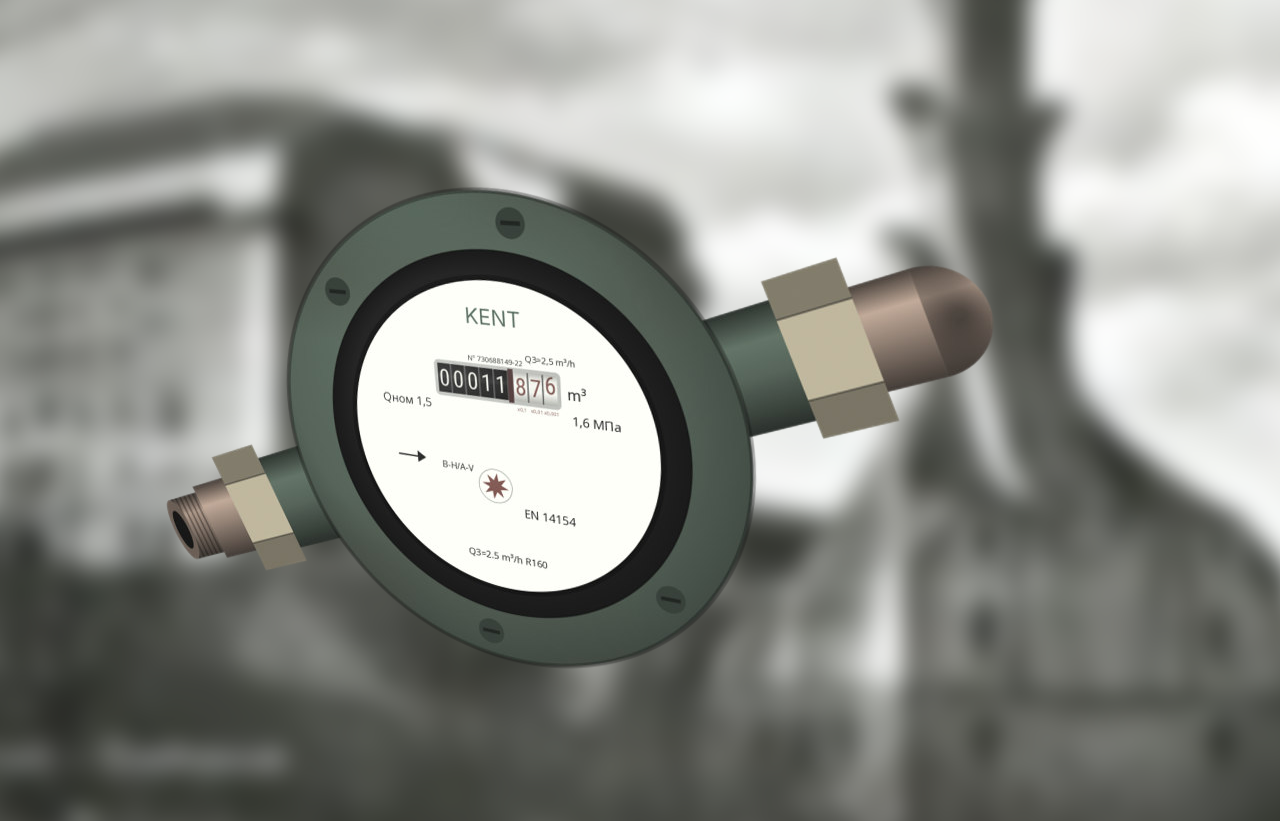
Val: 11.876 m³
